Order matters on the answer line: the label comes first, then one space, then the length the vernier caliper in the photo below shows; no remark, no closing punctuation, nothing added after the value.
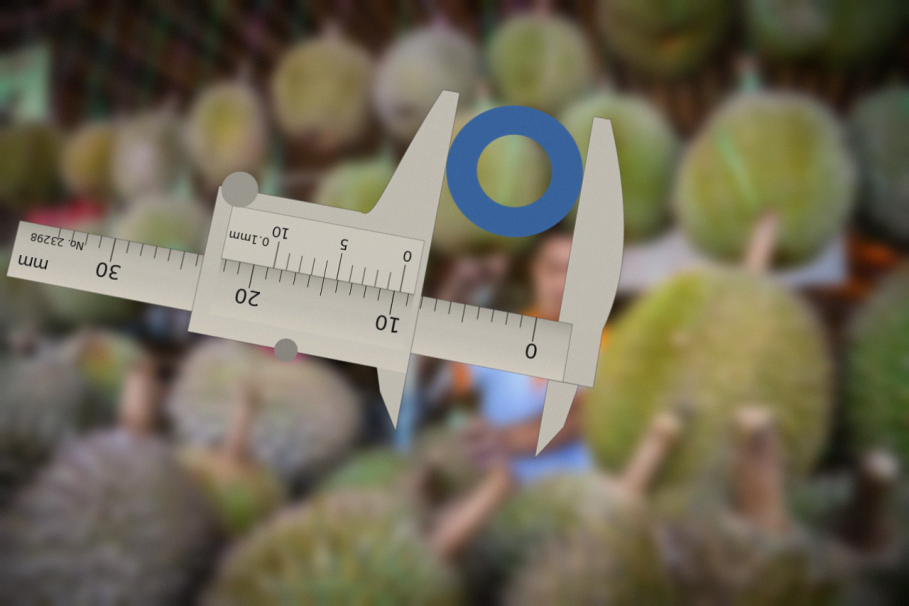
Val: 9.6 mm
